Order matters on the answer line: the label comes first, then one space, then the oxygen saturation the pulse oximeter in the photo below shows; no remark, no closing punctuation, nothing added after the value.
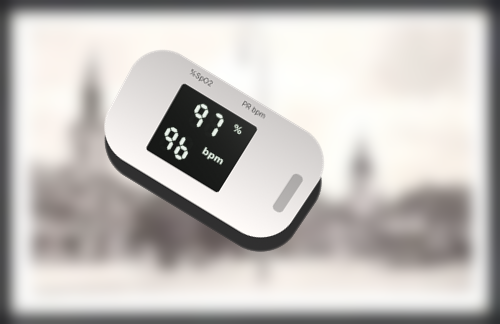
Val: 97 %
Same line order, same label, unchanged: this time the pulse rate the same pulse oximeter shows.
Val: 96 bpm
